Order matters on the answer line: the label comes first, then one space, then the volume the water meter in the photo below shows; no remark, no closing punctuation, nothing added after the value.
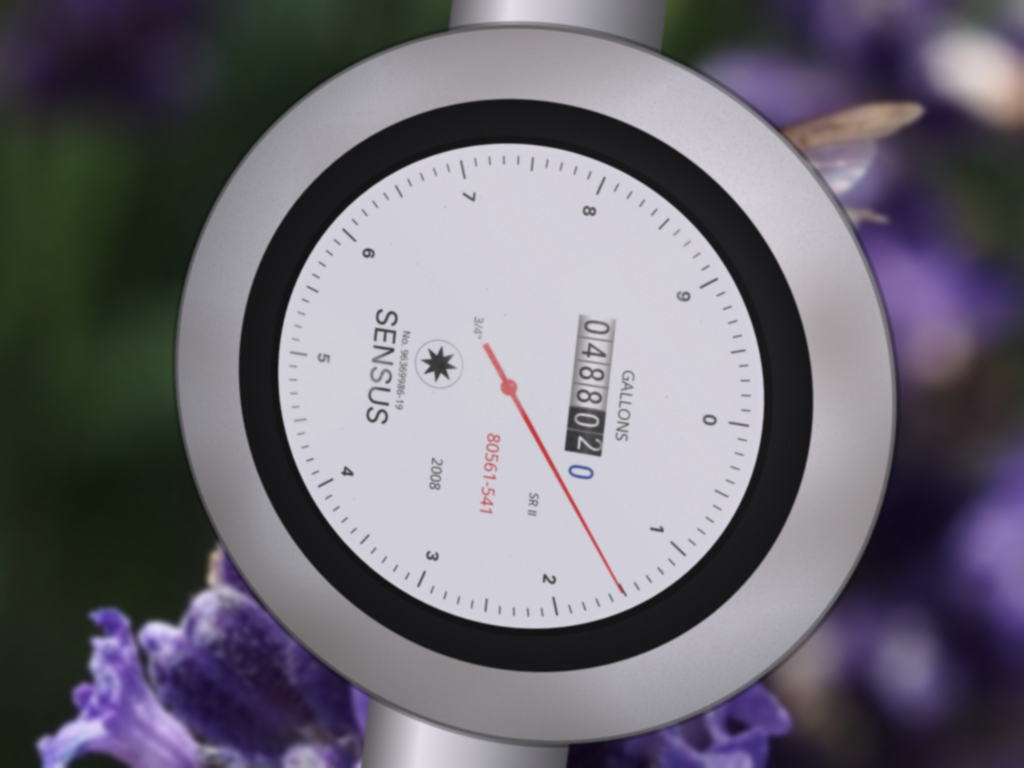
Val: 488021.5 gal
